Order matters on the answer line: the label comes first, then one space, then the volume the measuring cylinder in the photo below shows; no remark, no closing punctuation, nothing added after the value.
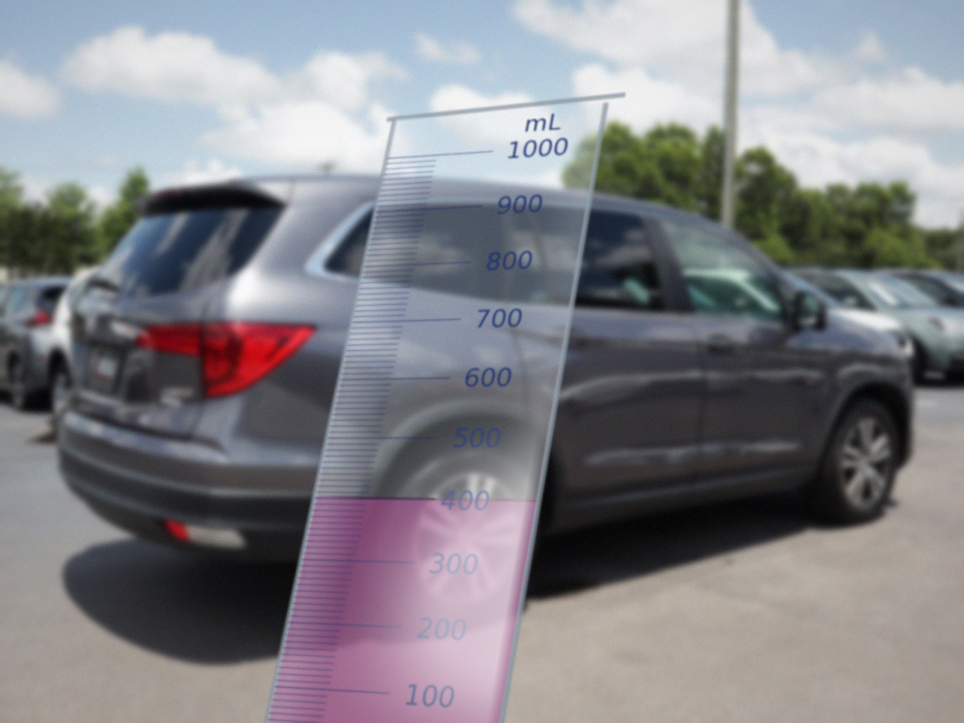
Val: 400 mL
